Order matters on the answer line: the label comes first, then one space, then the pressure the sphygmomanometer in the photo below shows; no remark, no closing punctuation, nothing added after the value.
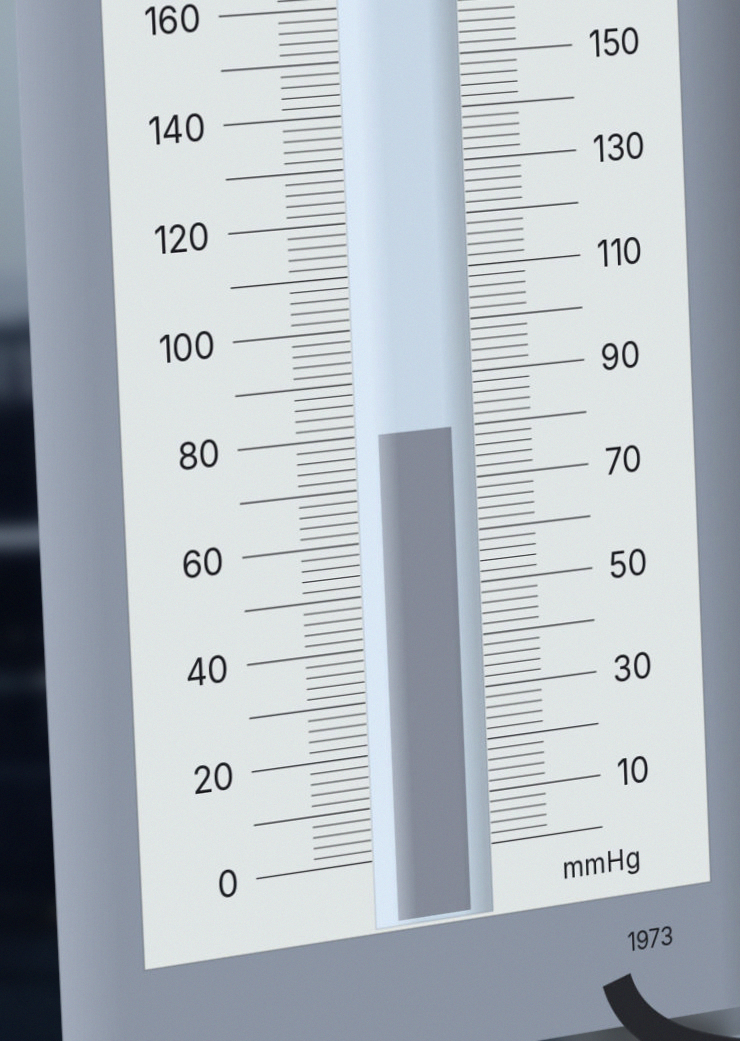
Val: 80 mmHg
